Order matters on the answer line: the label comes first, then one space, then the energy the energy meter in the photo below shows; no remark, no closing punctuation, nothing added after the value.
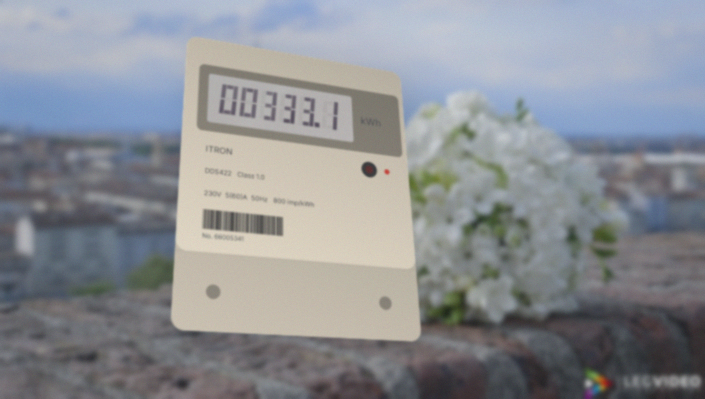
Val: 333.1 kWh
